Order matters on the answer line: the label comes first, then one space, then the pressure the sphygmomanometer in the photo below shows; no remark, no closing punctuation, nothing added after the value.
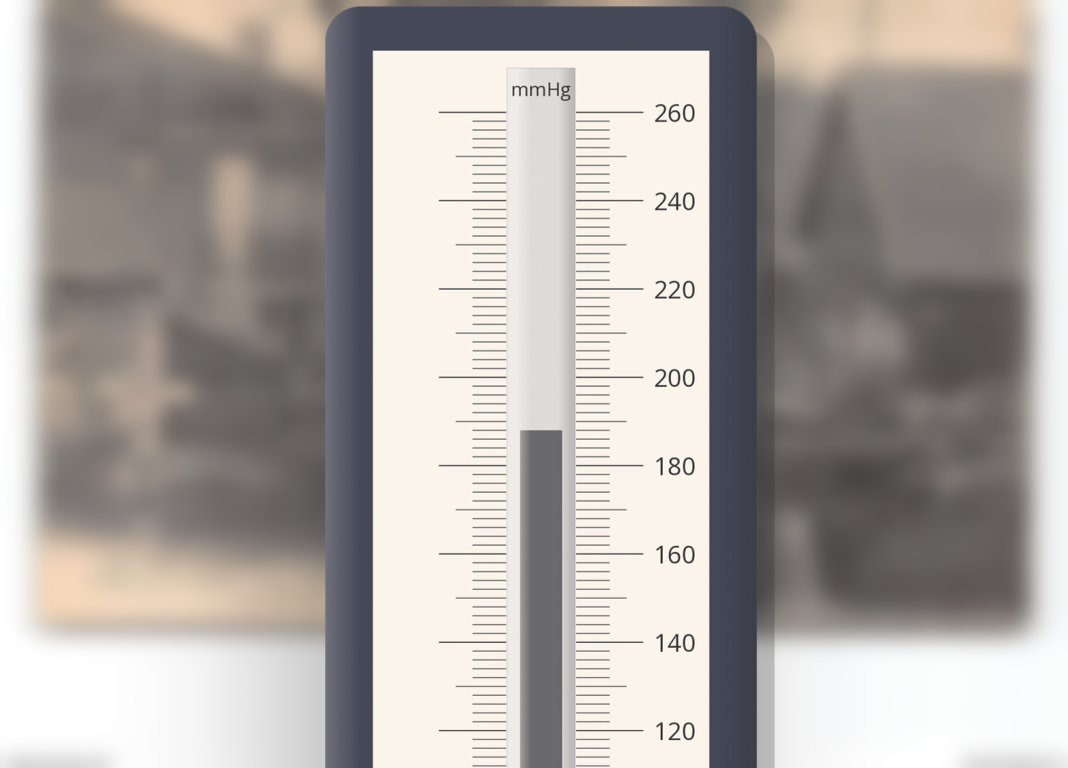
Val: 188 mmHg
